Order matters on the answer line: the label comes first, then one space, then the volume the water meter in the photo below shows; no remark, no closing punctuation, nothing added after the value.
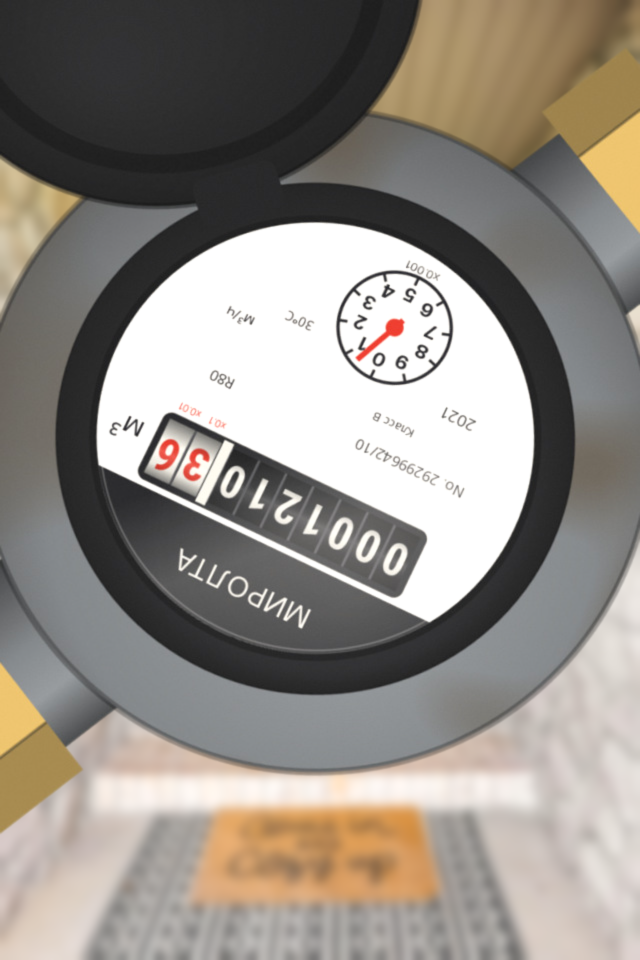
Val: 1210.360 m³
